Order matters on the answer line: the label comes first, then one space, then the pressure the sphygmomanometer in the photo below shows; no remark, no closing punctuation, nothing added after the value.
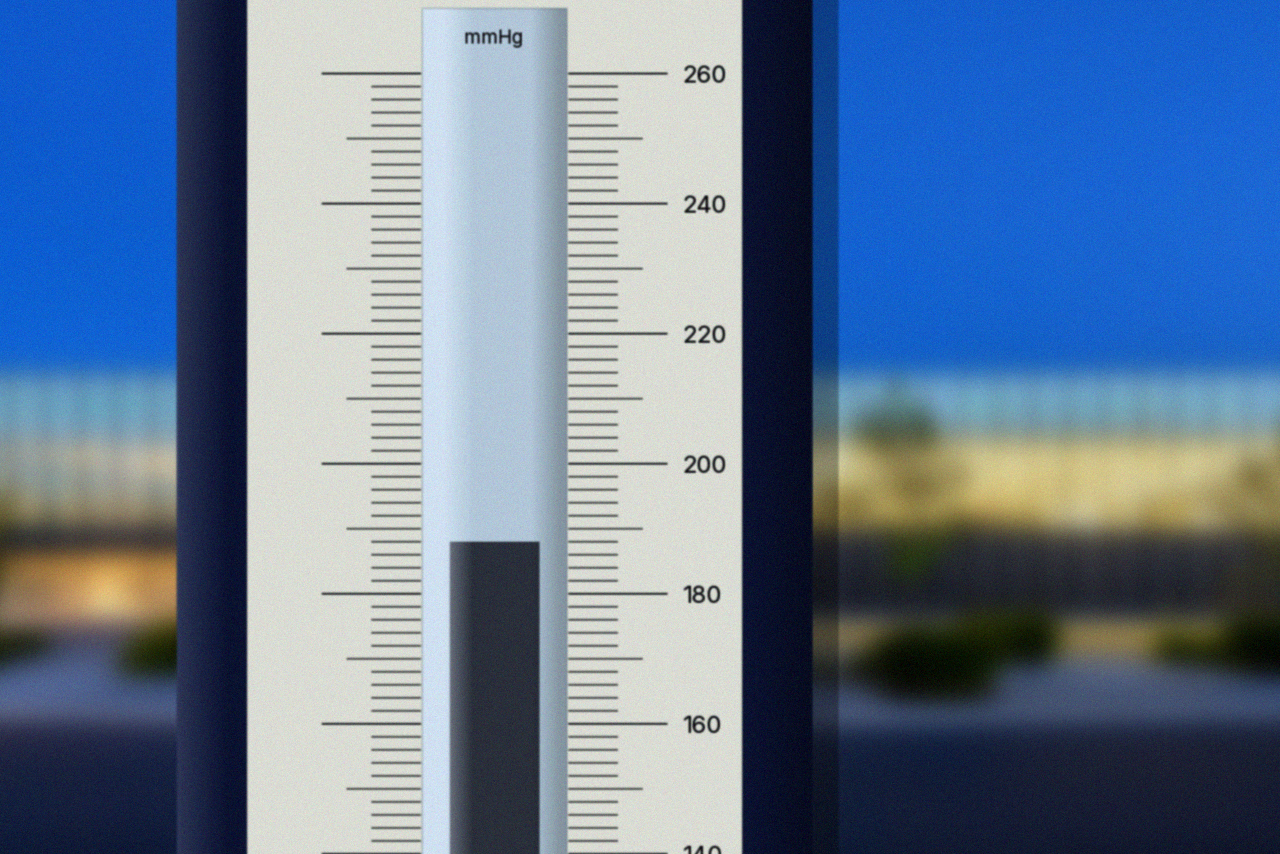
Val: 188 mmHg
